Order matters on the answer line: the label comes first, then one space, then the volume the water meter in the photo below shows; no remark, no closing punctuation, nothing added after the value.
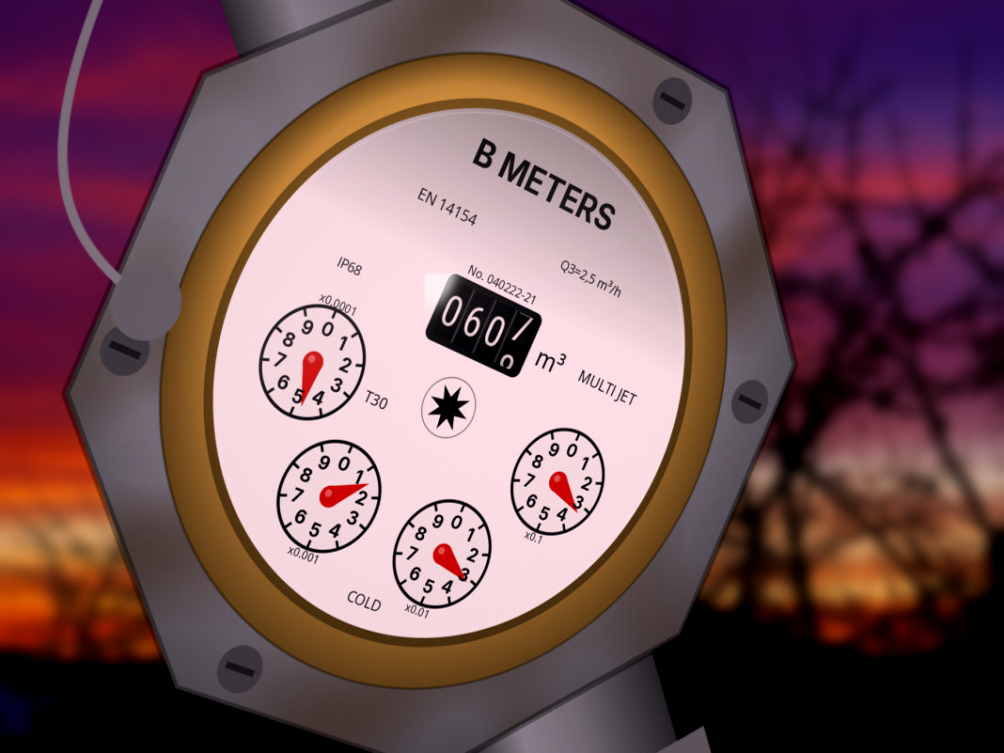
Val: 607.3314 m³
